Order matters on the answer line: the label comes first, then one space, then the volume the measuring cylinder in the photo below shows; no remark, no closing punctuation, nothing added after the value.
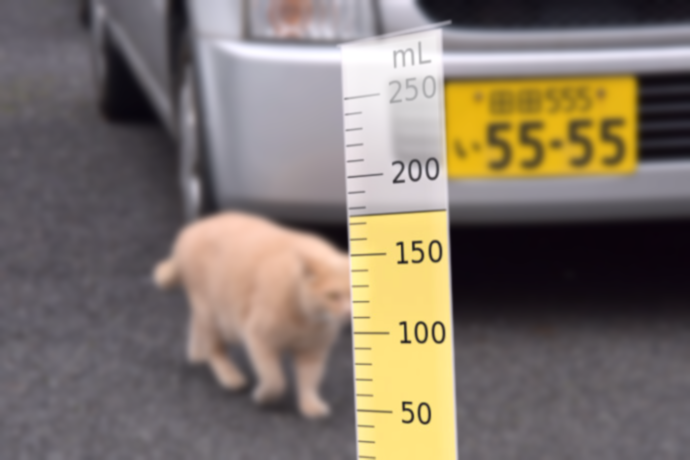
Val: 175 mL
